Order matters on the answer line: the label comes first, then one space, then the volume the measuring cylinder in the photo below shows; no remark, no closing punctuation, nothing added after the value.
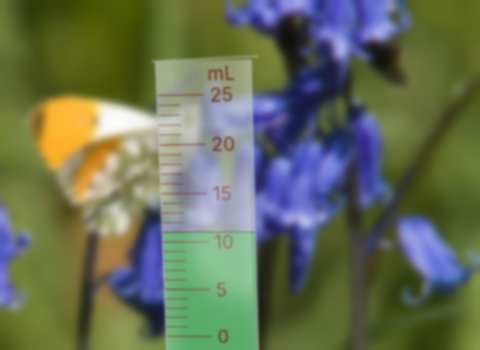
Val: 11 mL
